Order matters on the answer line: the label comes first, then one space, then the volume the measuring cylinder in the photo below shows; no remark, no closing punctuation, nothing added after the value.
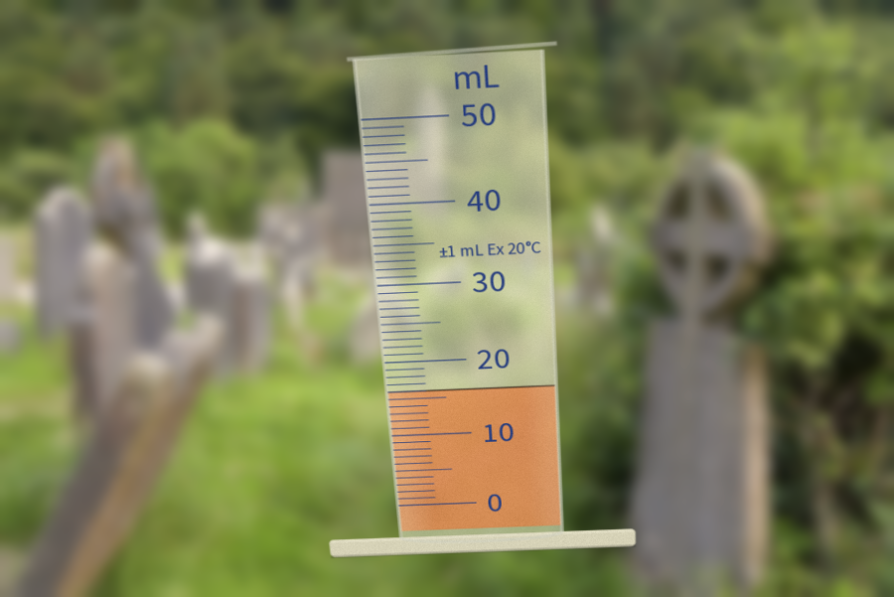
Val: 16 mL
